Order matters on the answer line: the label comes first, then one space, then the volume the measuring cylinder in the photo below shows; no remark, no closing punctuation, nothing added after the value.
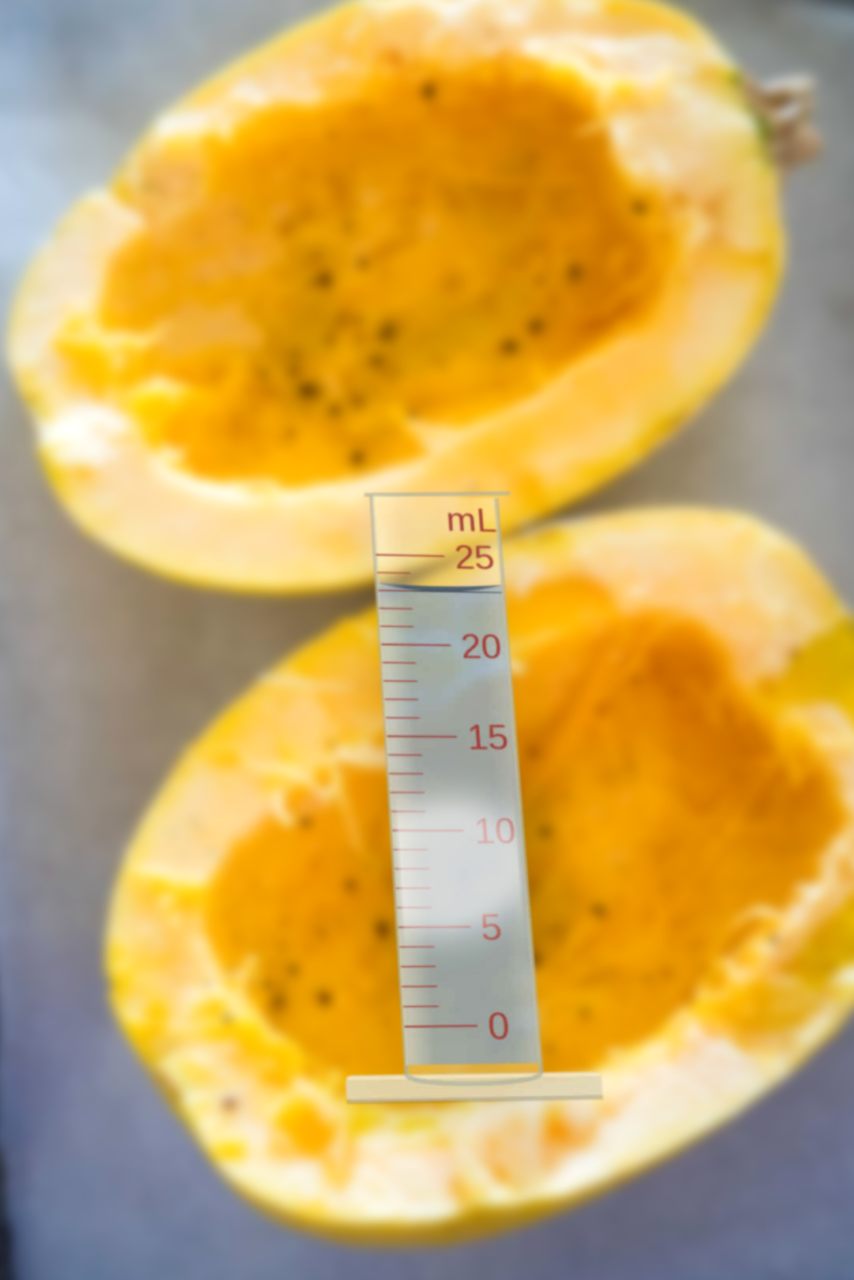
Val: 23 mL
